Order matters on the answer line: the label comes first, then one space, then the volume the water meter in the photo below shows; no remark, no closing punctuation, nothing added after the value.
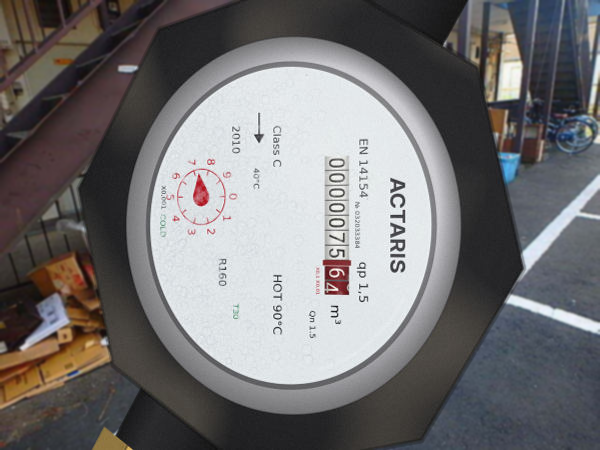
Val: 75.637 m³
